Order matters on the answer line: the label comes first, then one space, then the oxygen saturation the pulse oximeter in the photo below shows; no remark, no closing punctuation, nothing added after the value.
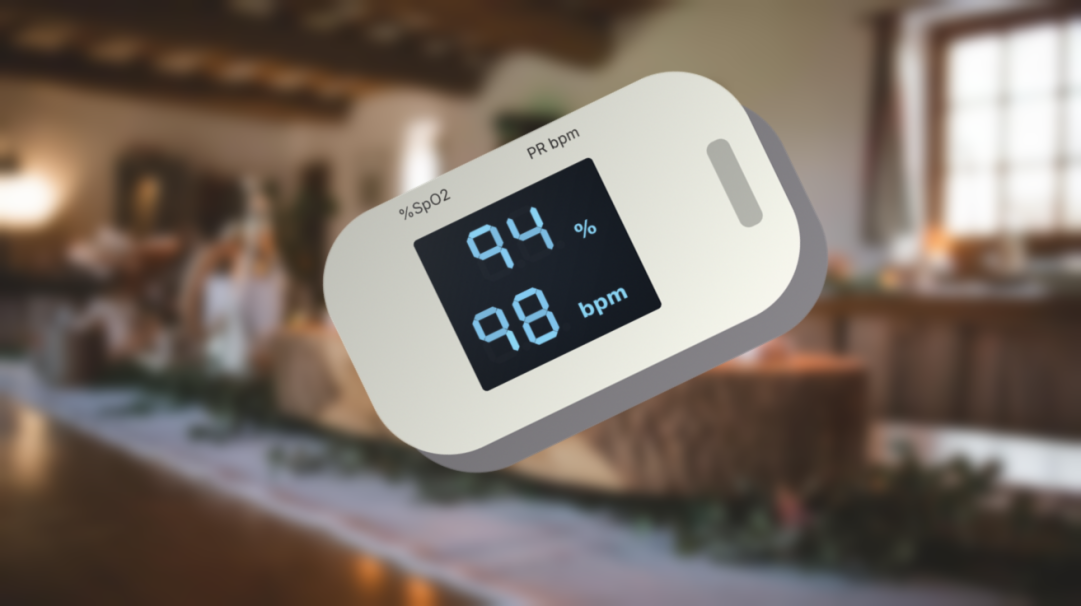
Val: 94 %
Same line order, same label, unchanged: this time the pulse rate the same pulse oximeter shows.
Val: 98 bpm
